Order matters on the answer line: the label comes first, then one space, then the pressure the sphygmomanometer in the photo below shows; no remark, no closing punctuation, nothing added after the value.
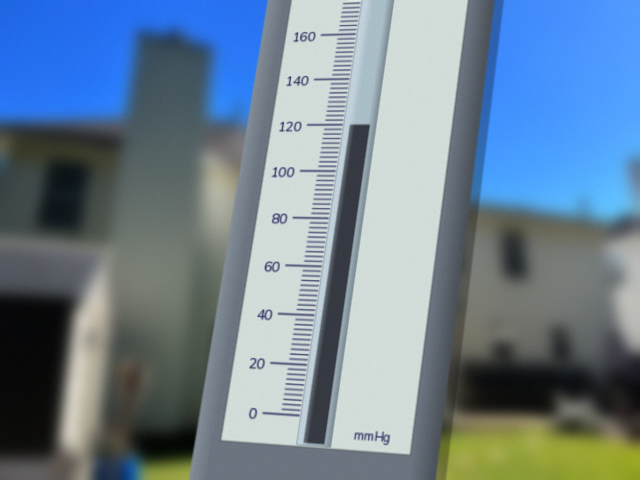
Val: 120 mmHg
